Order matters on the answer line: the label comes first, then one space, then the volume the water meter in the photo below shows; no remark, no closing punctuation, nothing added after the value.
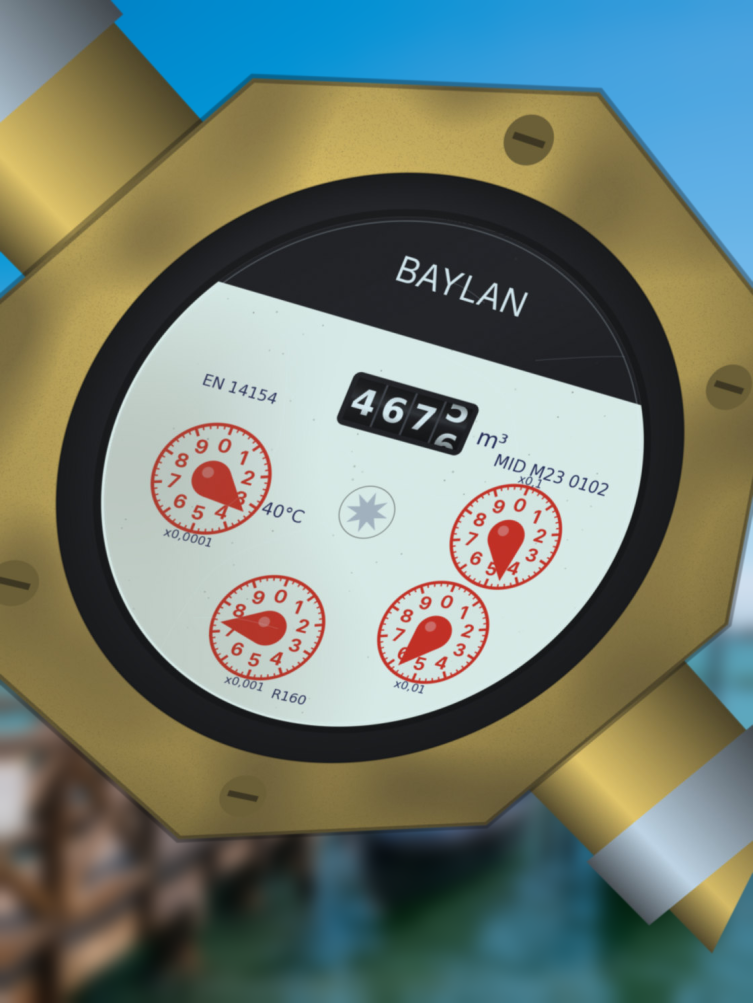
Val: 4675.4573 m³
